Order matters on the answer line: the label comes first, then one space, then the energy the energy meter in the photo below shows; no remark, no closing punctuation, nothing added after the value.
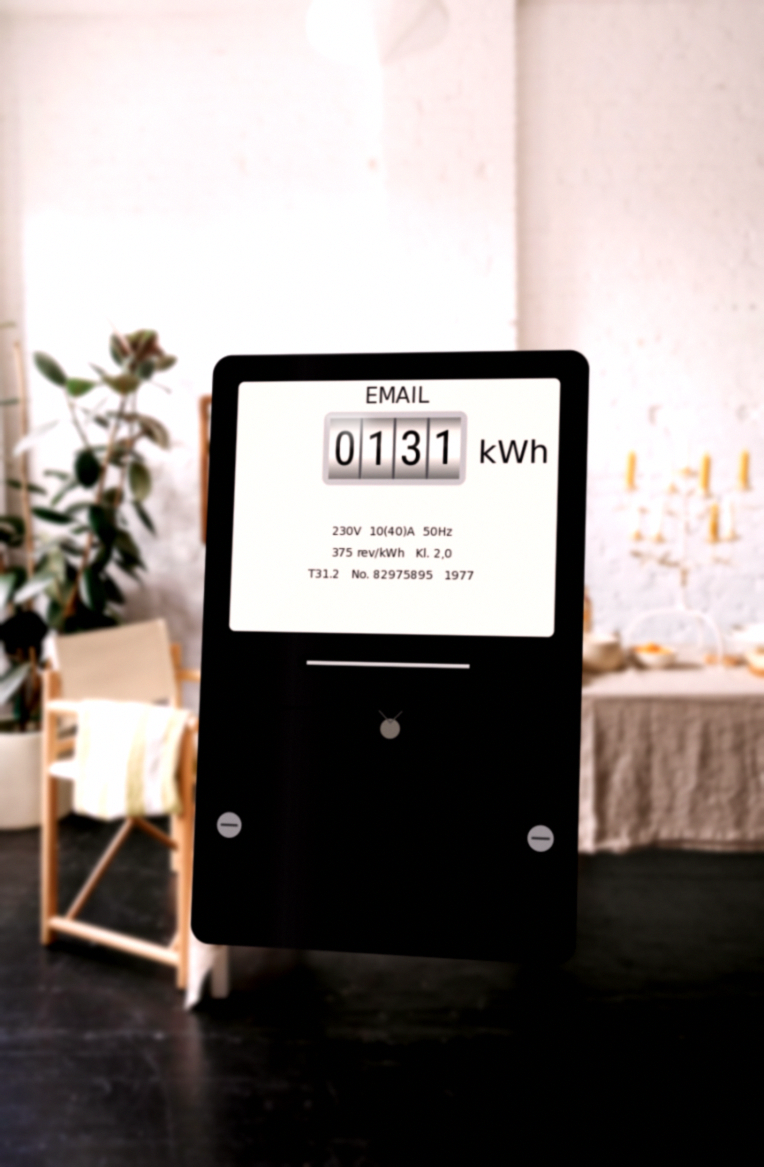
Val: 131 kWh
